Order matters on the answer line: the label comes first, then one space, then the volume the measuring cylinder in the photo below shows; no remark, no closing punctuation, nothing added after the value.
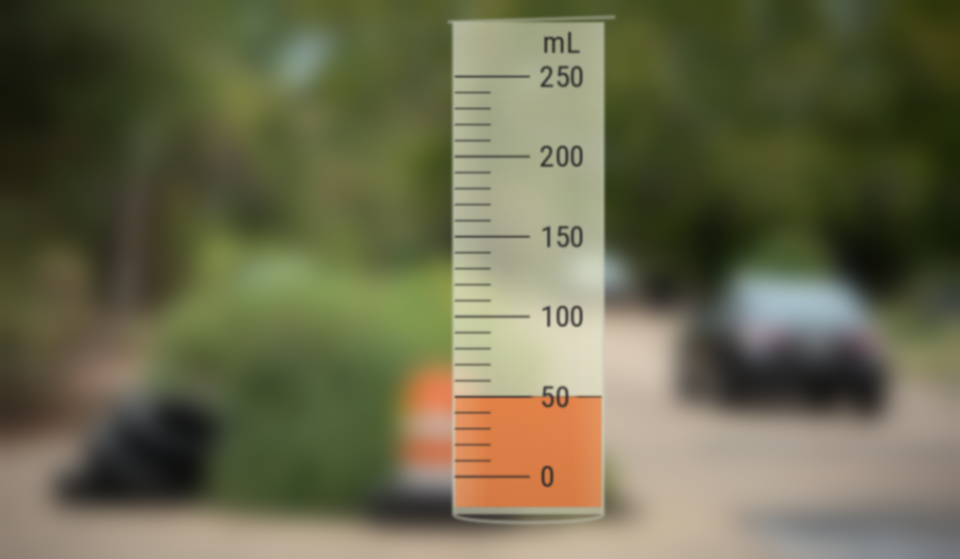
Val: 50 mL
